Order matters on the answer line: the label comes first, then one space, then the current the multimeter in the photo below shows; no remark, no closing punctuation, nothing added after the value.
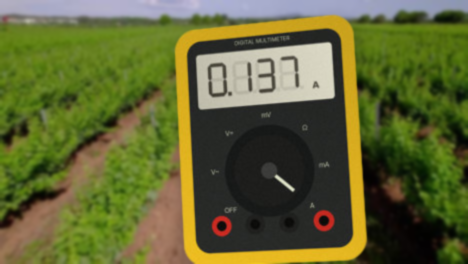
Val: 0.137 A
